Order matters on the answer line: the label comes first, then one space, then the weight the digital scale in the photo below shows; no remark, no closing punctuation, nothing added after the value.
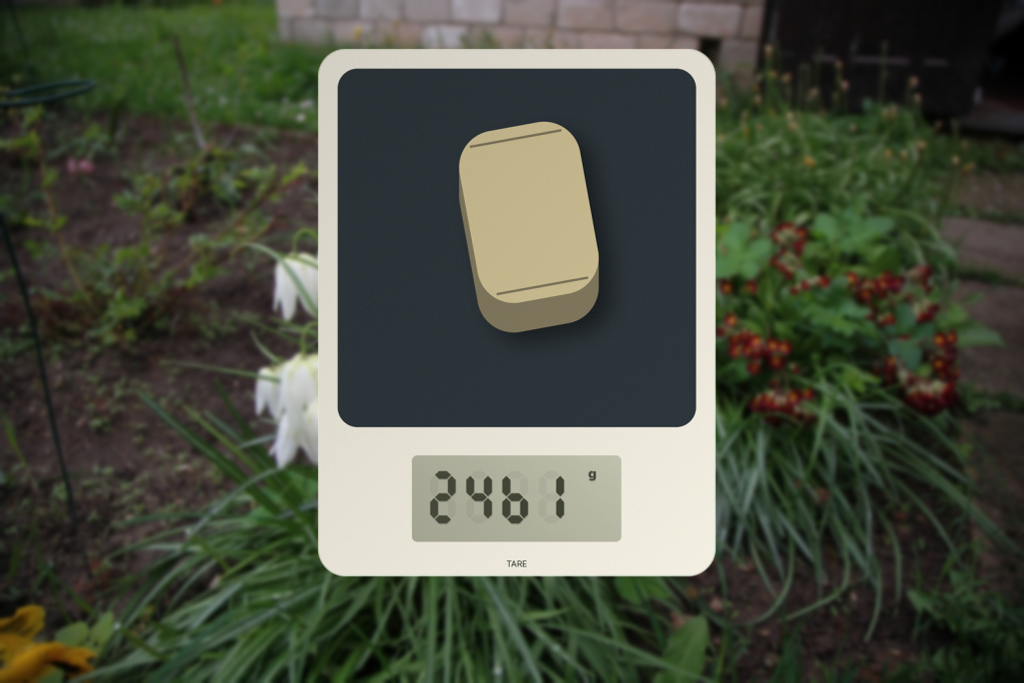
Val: 2461 g
